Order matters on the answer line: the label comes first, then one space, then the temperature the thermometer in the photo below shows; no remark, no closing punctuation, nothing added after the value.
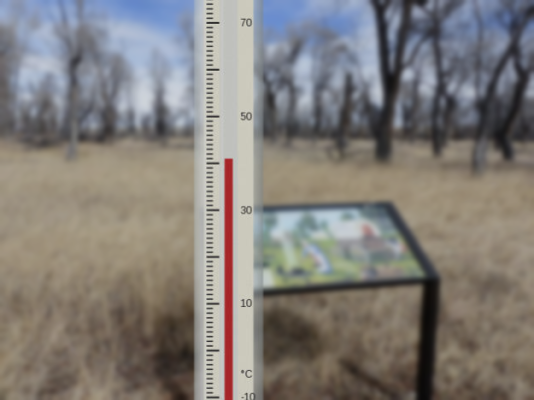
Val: 41 °C
